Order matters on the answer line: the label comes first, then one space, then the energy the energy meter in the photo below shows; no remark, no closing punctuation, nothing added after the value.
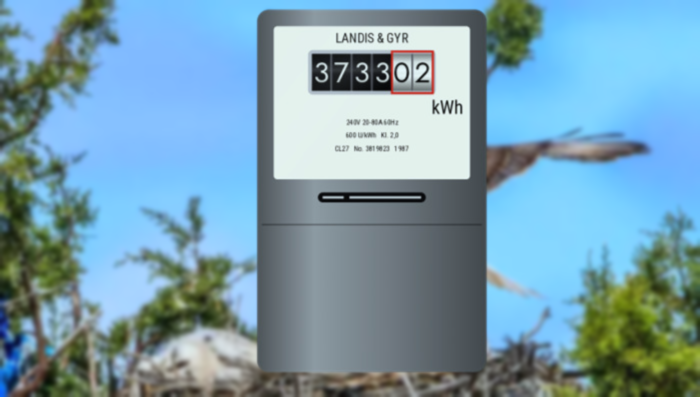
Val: 3733.02 kWh
